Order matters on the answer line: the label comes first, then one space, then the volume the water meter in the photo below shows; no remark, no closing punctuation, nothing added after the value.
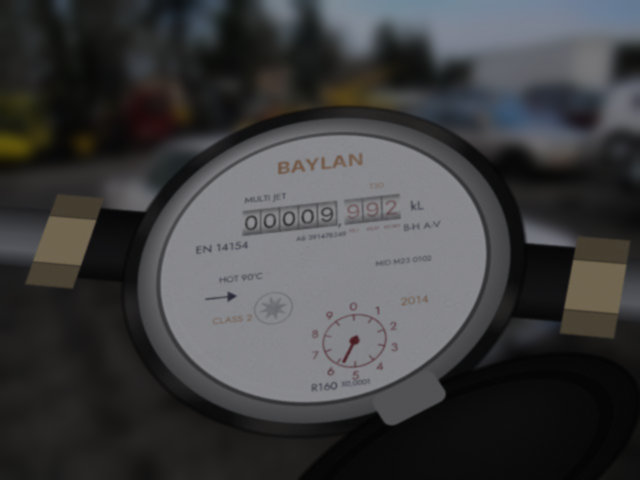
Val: 9.9925 kL
